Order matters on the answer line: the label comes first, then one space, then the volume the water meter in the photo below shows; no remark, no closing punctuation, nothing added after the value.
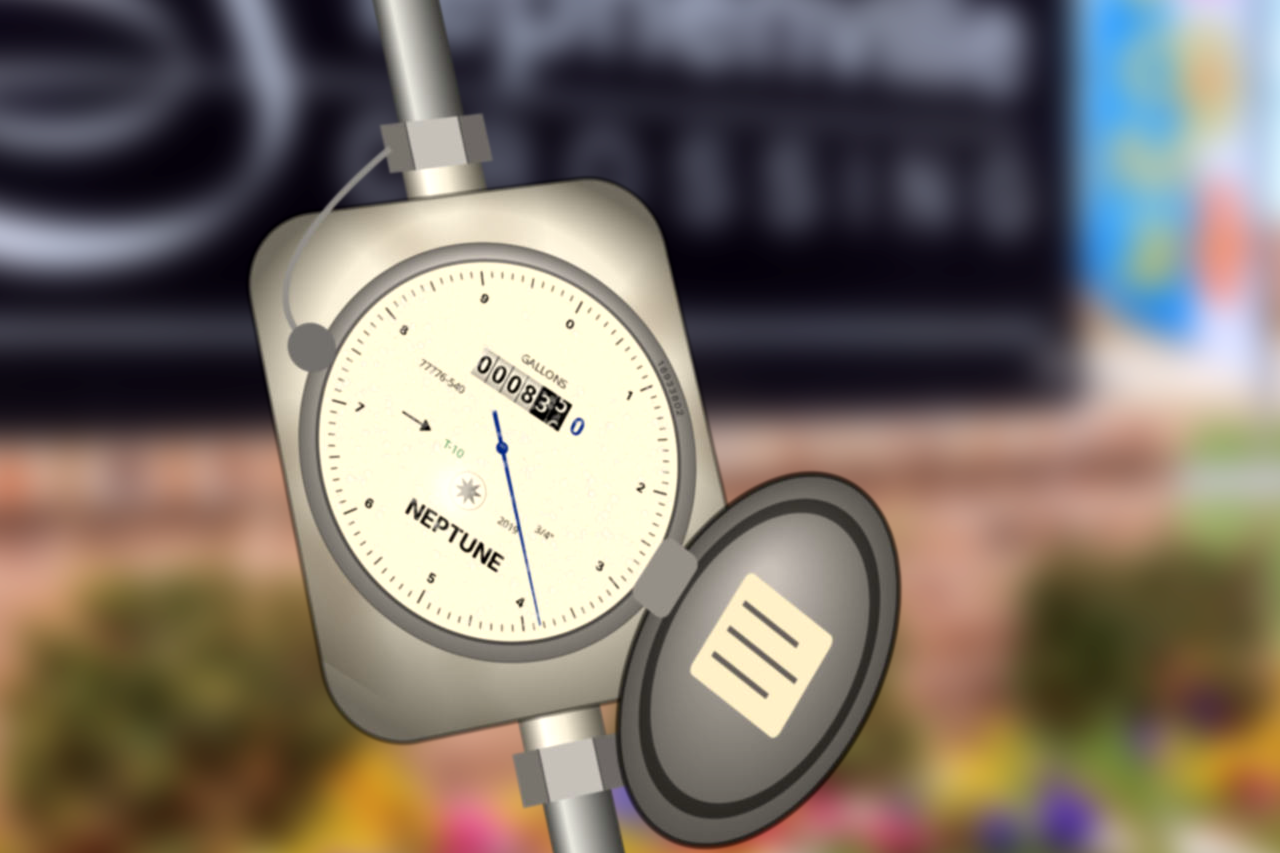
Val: 8353.8 gal
